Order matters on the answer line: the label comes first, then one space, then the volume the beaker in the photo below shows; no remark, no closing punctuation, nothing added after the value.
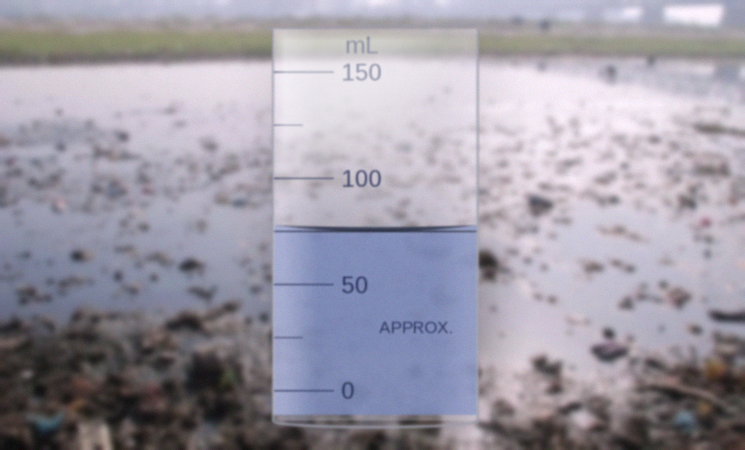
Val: 75 mL
